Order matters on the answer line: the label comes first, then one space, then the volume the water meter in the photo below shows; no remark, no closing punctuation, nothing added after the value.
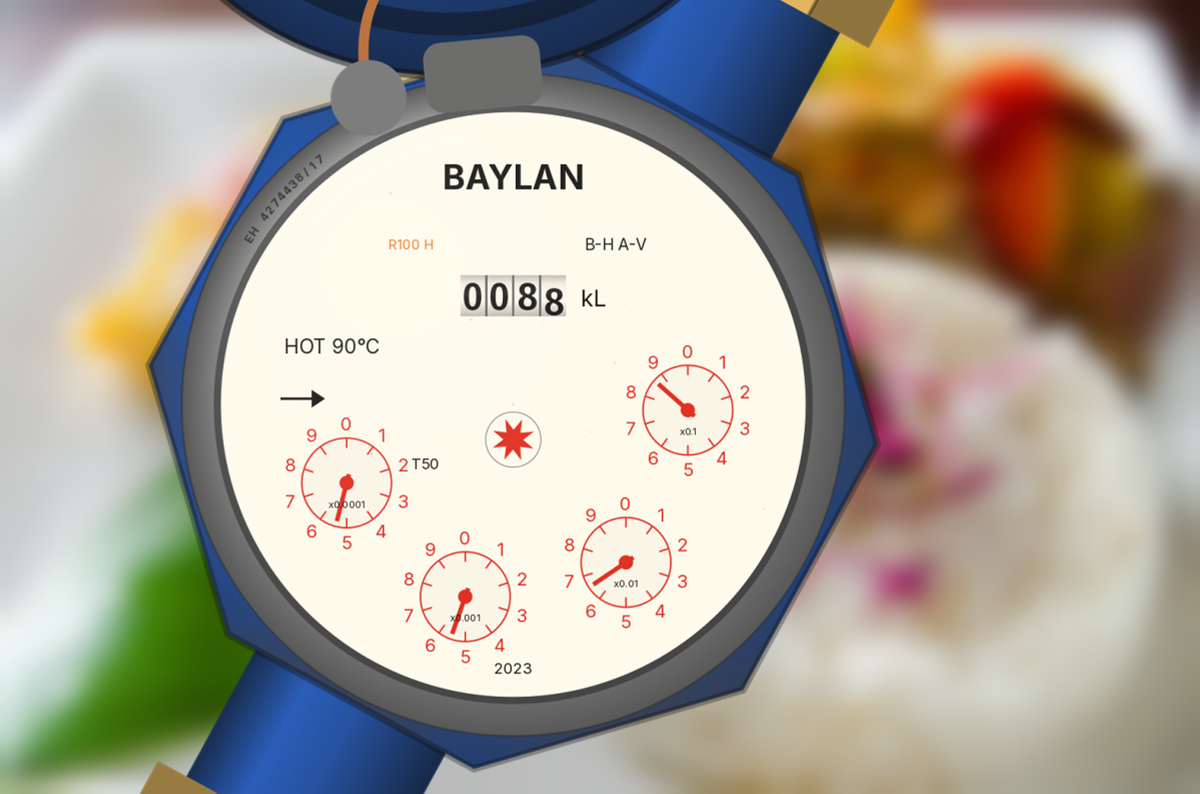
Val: 87.8655 kL
